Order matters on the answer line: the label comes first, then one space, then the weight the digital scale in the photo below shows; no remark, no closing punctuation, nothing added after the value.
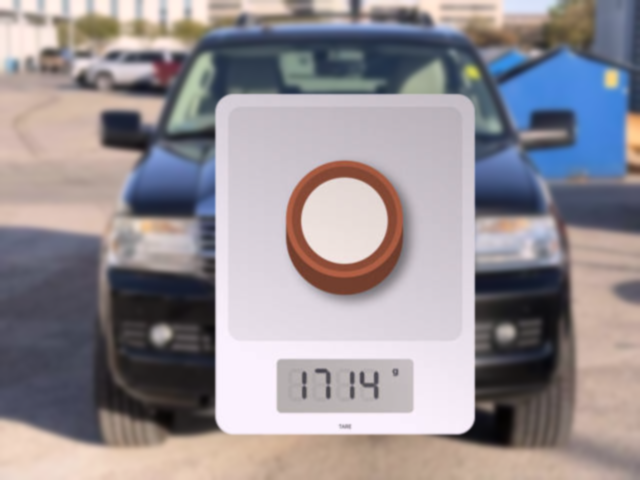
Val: 1714 g
